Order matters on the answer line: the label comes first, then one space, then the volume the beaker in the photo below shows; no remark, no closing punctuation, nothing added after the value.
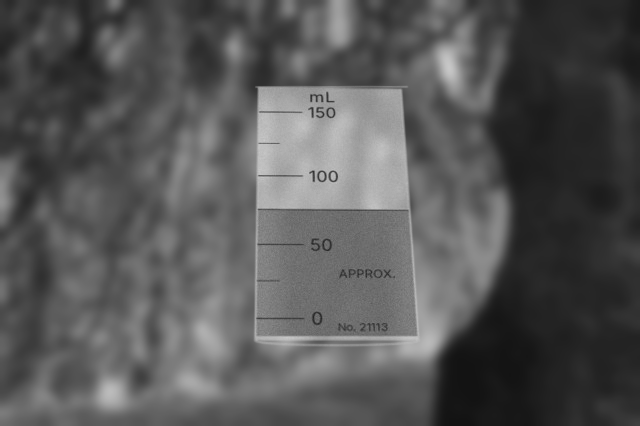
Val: 75 mL
